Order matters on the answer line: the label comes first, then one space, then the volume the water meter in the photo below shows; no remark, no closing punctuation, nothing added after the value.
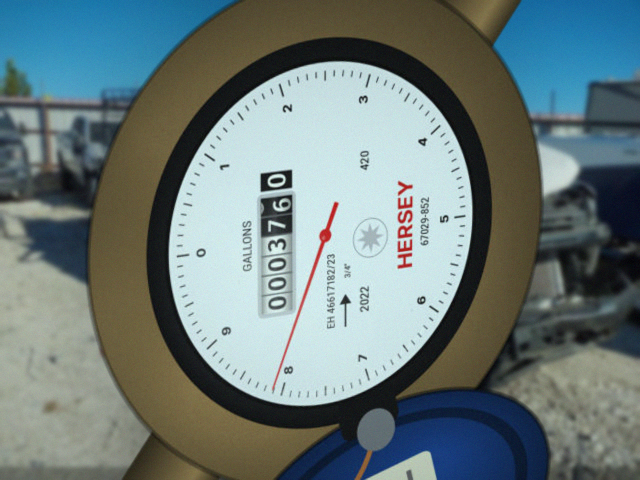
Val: 3758.1 gal
